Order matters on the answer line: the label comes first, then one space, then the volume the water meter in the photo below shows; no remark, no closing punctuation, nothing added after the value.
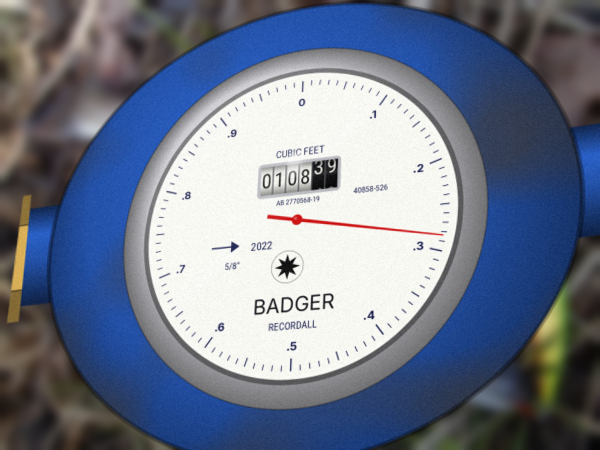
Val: 10839.28 ft³
